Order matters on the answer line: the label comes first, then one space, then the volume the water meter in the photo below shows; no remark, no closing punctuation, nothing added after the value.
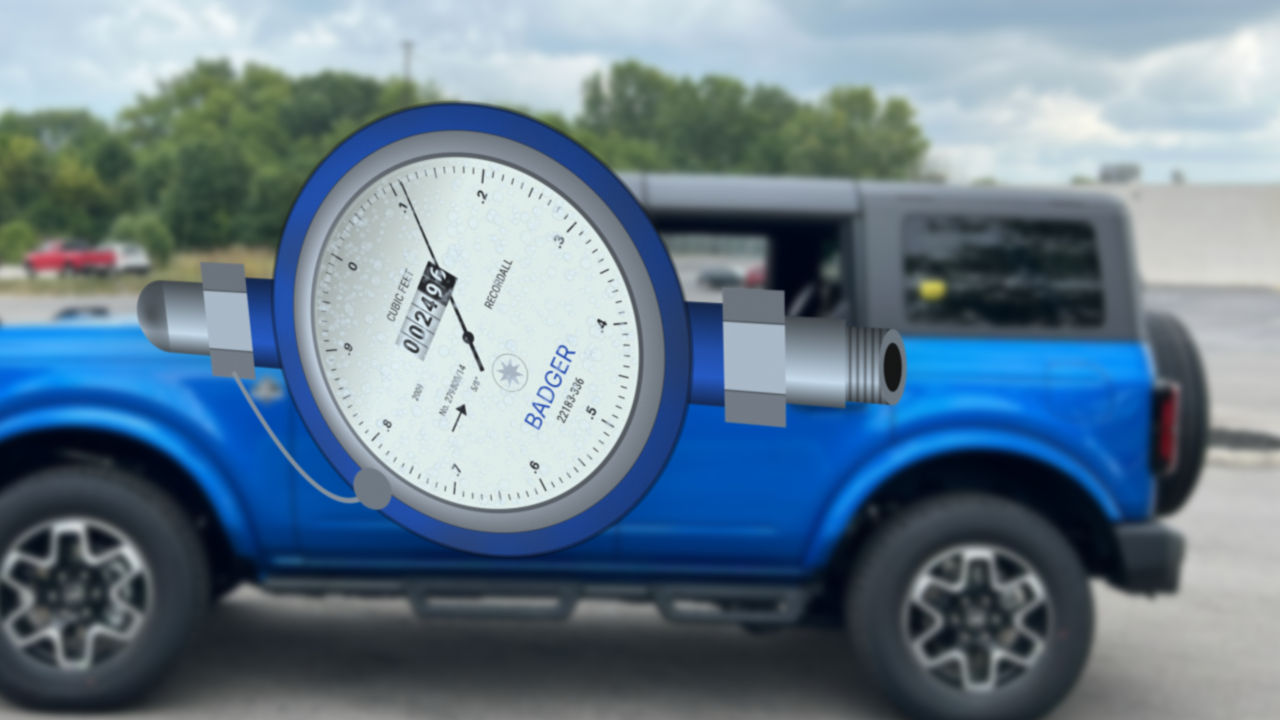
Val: 2496.11 ft³
